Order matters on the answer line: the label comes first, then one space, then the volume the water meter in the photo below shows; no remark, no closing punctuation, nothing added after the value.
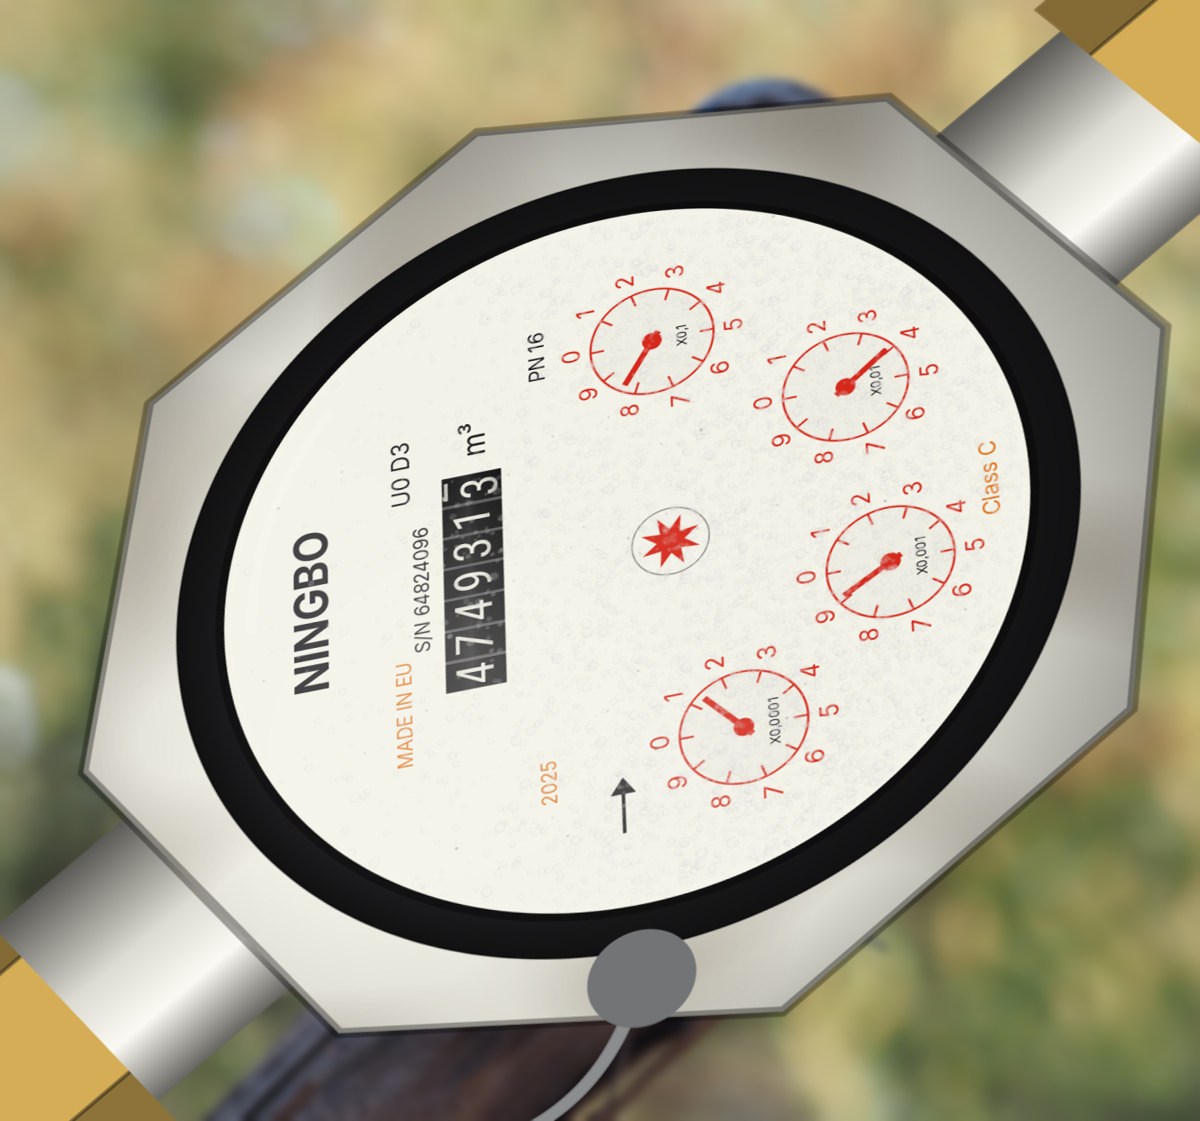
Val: 4749312.8391 m³
